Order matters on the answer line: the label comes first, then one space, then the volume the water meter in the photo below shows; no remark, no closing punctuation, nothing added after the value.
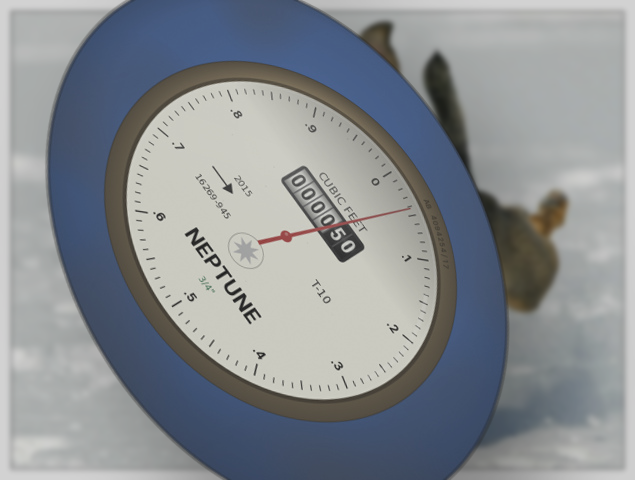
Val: 50.04 ft³
